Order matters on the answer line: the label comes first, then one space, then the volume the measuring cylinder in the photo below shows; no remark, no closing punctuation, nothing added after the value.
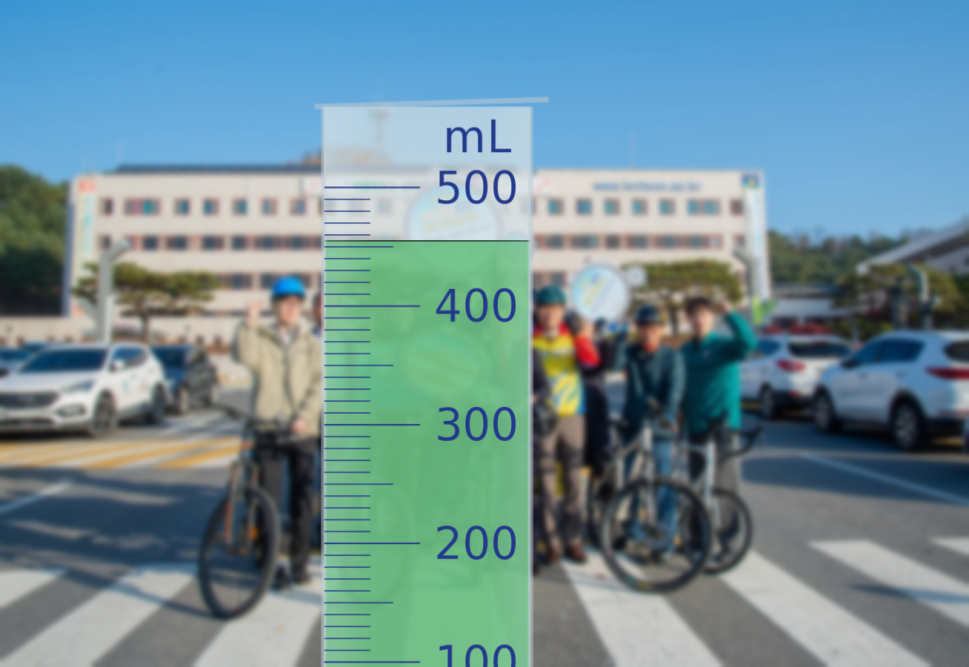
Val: 455 mL
